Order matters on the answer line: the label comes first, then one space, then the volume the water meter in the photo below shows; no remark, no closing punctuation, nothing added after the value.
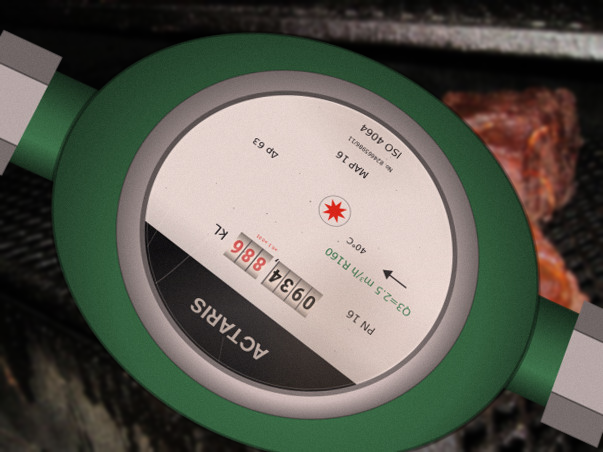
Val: 934.886 kL
